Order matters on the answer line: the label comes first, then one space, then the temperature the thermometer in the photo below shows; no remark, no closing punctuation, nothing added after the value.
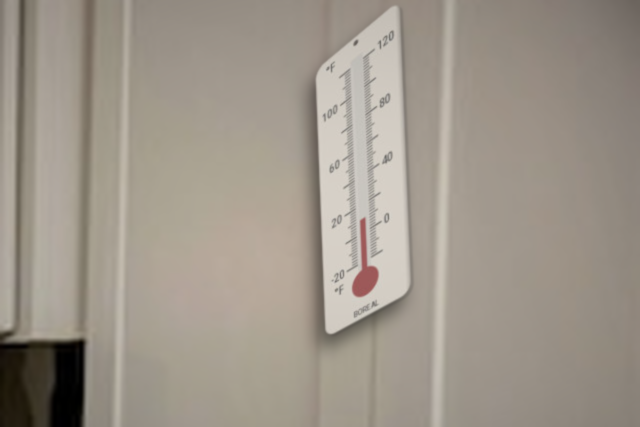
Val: 10 °F
